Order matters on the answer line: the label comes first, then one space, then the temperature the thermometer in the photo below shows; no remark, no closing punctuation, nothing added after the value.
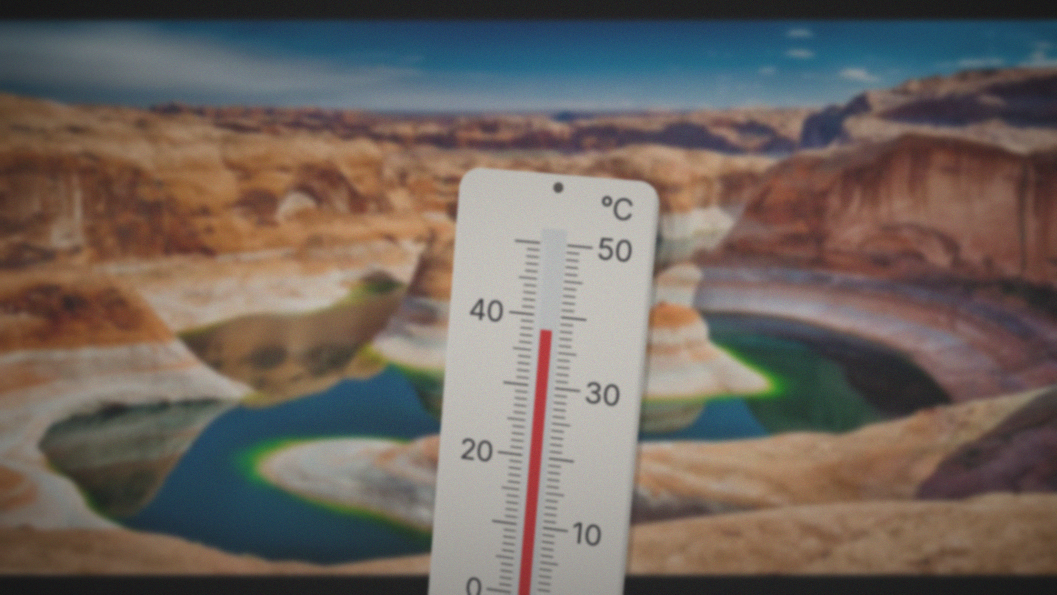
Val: 38 °C
